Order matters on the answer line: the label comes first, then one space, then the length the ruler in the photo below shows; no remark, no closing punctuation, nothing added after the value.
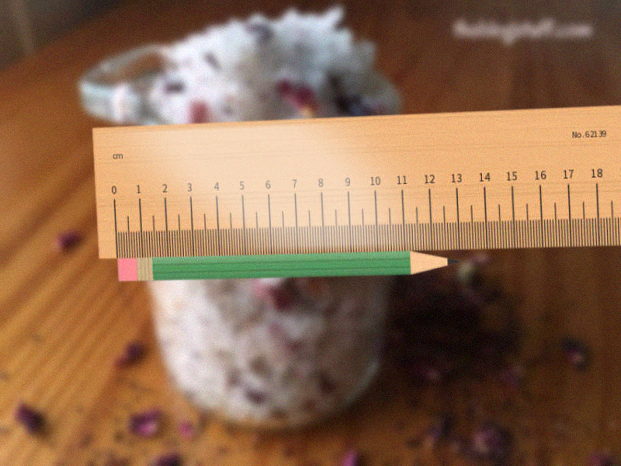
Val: 13 cm
